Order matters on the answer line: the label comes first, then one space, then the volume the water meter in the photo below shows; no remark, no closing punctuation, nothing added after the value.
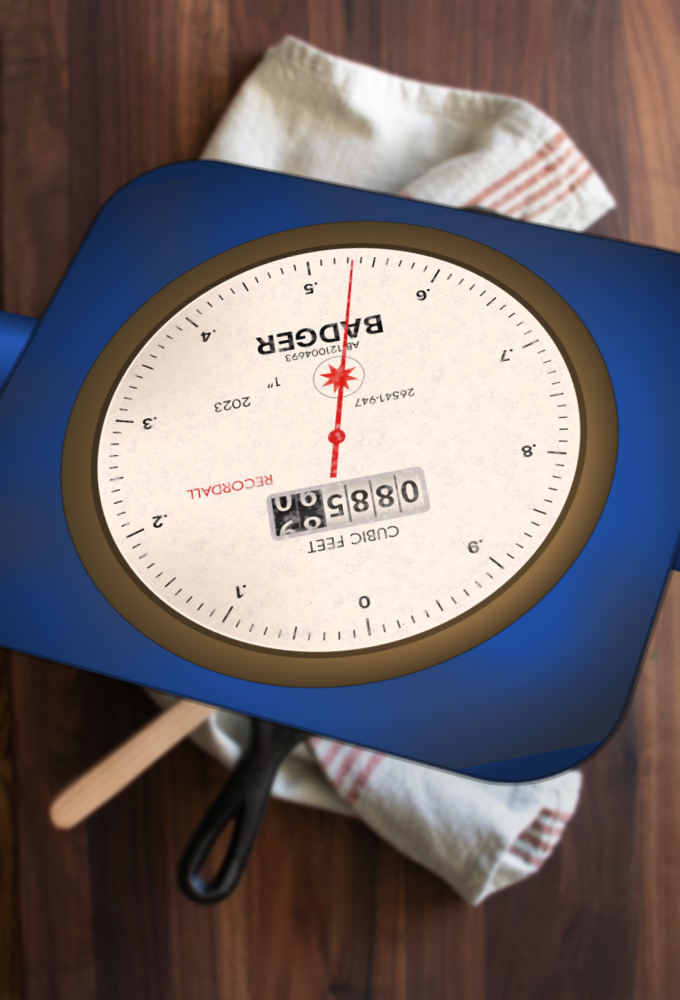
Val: 88589.53 ft³
